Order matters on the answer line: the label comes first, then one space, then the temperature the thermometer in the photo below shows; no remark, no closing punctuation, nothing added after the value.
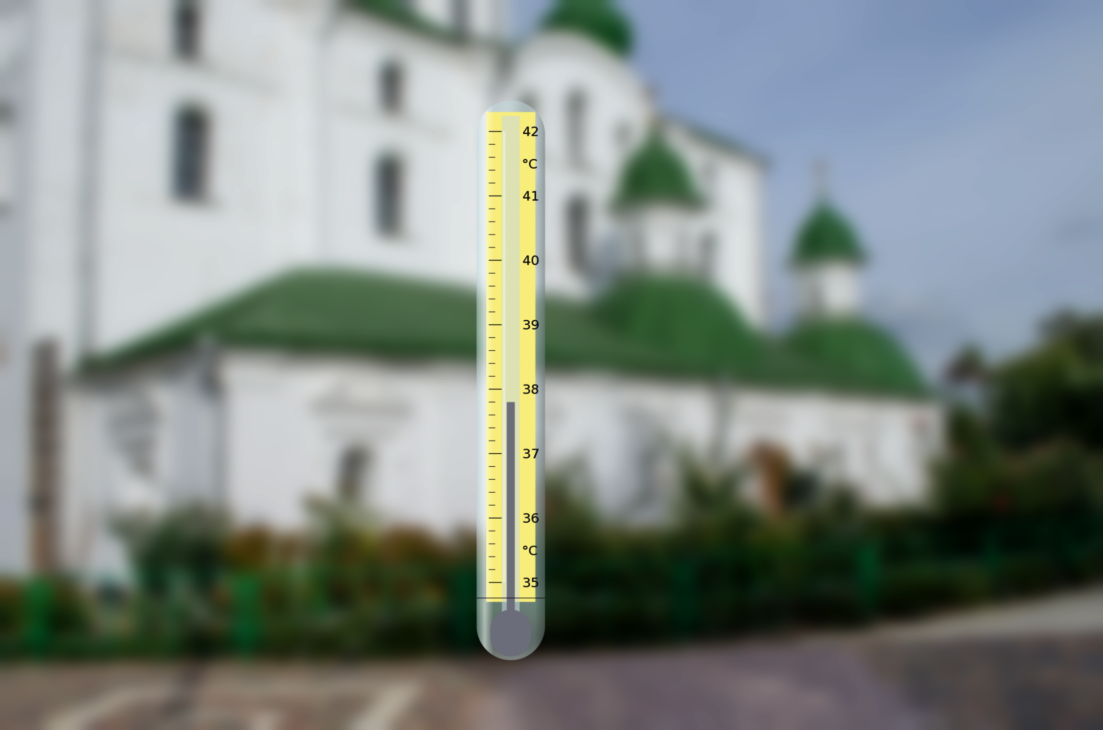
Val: 37.8 °C
